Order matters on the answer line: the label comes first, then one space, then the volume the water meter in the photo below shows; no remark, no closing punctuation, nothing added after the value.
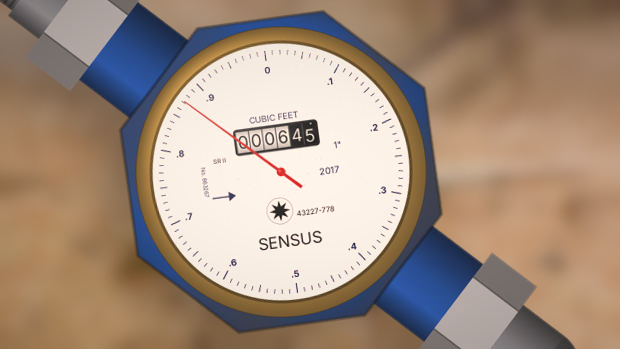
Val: 644.87 ft³
